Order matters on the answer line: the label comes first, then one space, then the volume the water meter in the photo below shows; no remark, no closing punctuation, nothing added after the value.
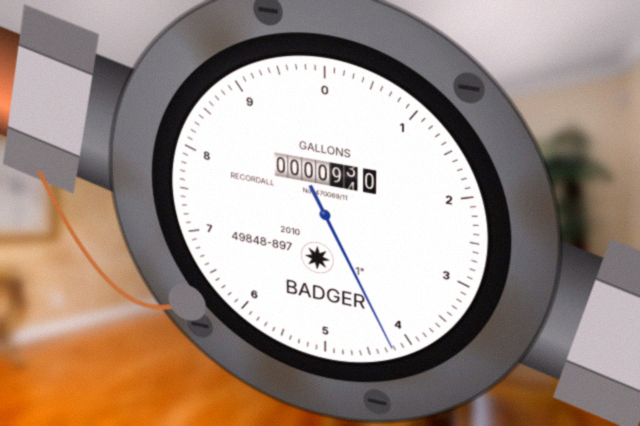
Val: 934.2 gal
